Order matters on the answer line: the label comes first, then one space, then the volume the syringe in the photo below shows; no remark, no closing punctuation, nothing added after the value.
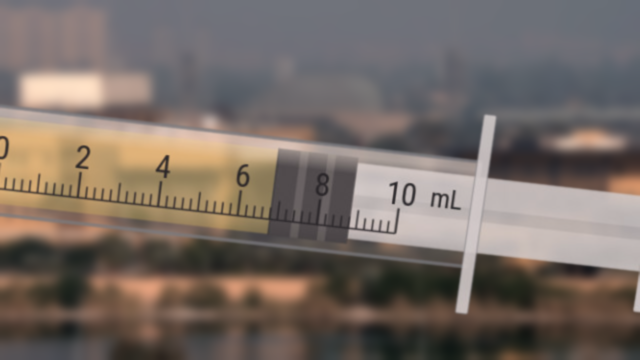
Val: 6.8 mL
